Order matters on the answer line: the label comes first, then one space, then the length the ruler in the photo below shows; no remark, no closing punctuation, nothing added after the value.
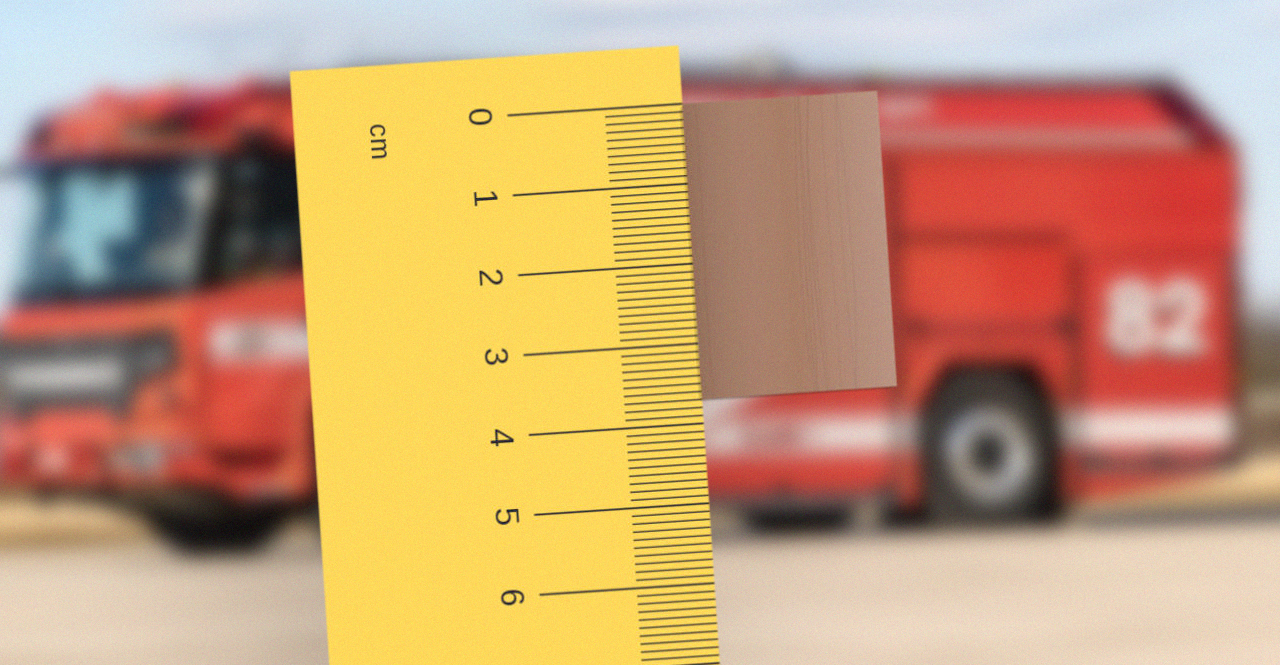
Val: 3.7 cm
